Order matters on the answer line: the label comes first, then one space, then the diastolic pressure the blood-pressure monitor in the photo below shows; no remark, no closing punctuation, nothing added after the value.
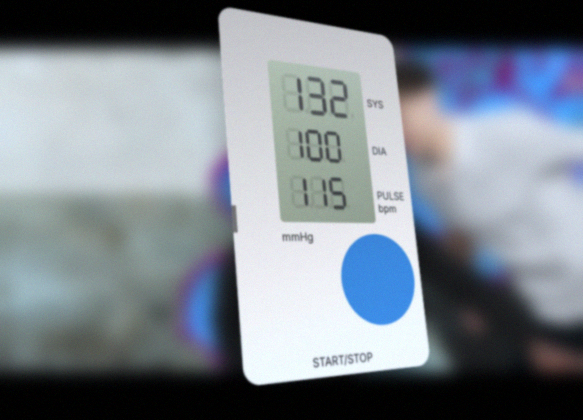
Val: 100 mmHg
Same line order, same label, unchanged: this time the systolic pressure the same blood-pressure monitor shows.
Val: 132 mmHg
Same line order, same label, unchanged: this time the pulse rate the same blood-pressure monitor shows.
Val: 115 bpm
